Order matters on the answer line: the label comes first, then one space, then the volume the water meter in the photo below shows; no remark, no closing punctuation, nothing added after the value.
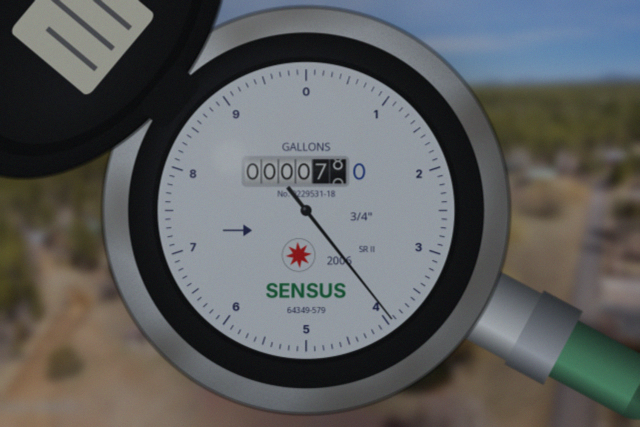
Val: 783.9 gal
